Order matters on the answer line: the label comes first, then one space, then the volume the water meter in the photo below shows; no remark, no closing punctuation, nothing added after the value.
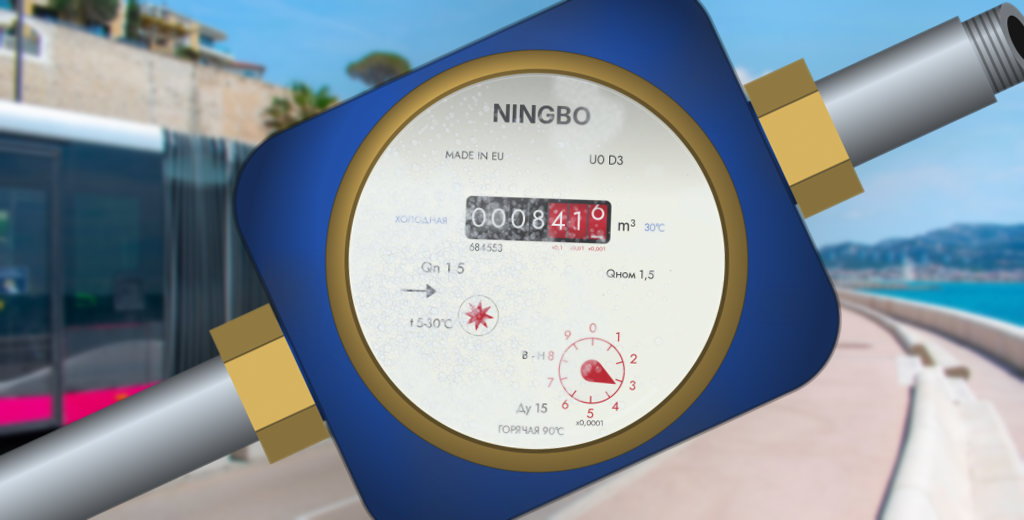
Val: 8.4163 m³
